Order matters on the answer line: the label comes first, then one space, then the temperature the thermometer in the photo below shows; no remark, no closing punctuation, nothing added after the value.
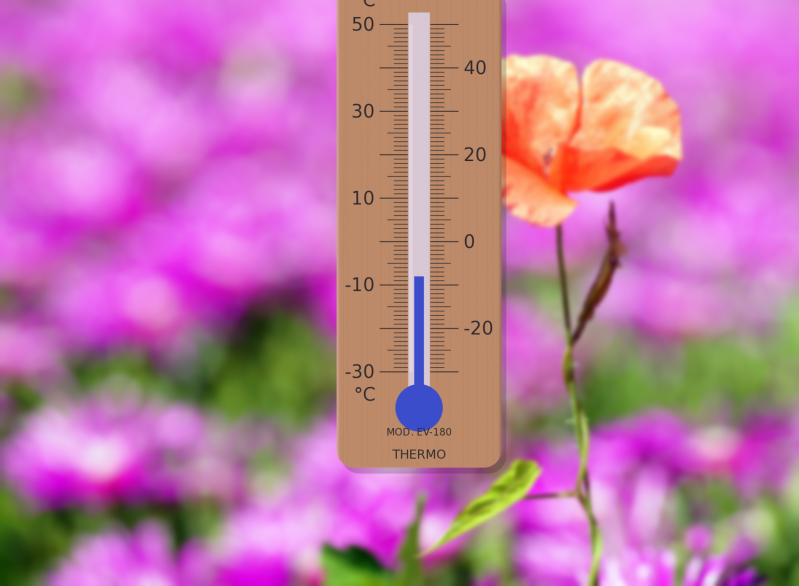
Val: -8 °C
